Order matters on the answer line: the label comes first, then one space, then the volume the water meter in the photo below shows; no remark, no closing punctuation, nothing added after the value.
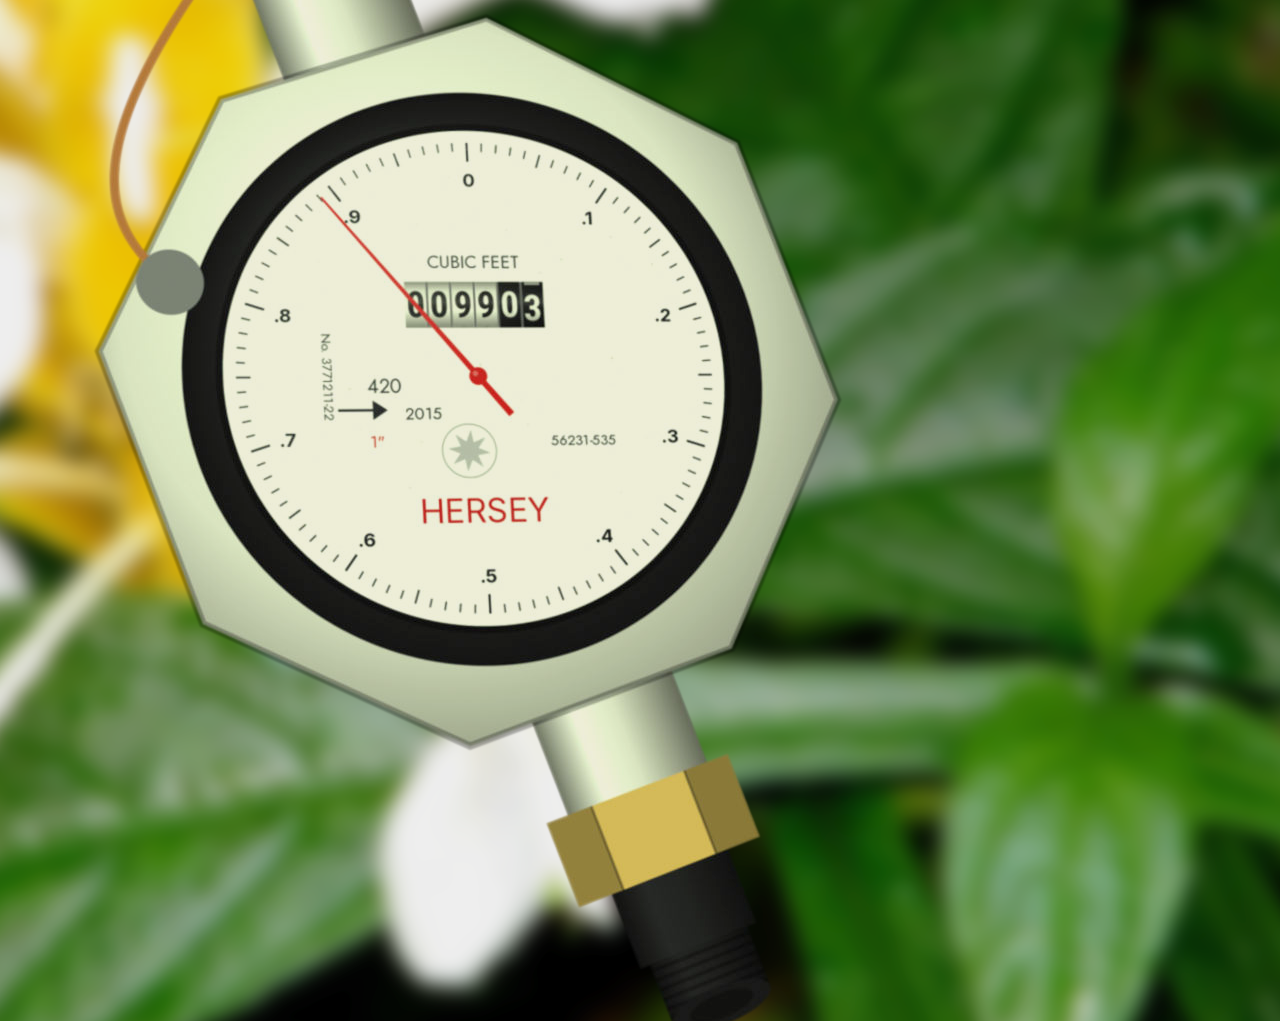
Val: 9902.89 ft³
